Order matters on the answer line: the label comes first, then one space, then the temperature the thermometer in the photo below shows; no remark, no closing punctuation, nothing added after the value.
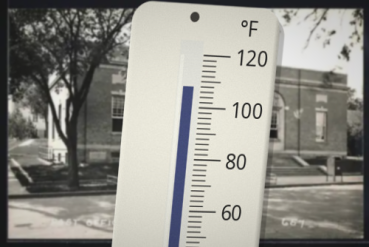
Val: 108 °F
